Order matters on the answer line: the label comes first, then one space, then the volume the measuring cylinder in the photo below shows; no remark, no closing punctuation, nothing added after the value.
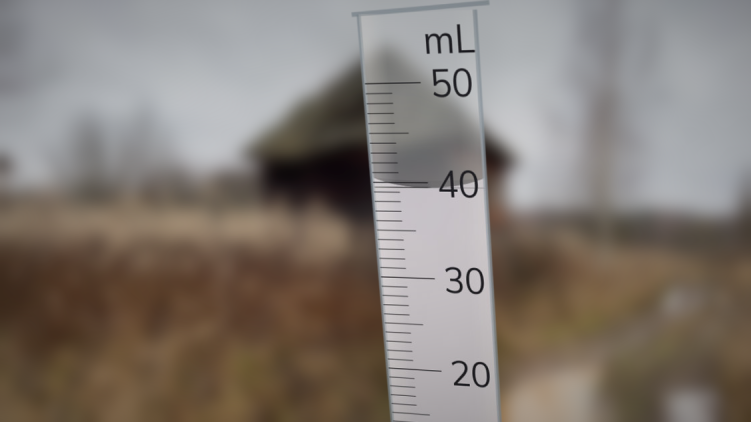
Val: 39.5 mL
